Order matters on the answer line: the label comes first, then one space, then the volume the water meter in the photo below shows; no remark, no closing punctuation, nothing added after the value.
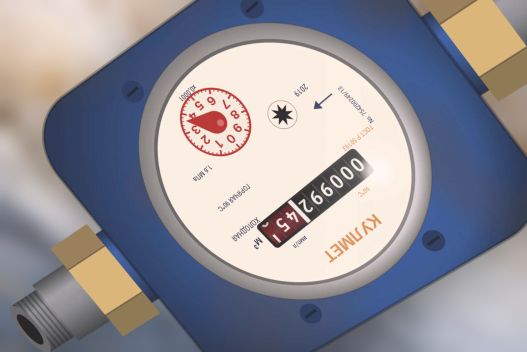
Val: 992.4513 m³
